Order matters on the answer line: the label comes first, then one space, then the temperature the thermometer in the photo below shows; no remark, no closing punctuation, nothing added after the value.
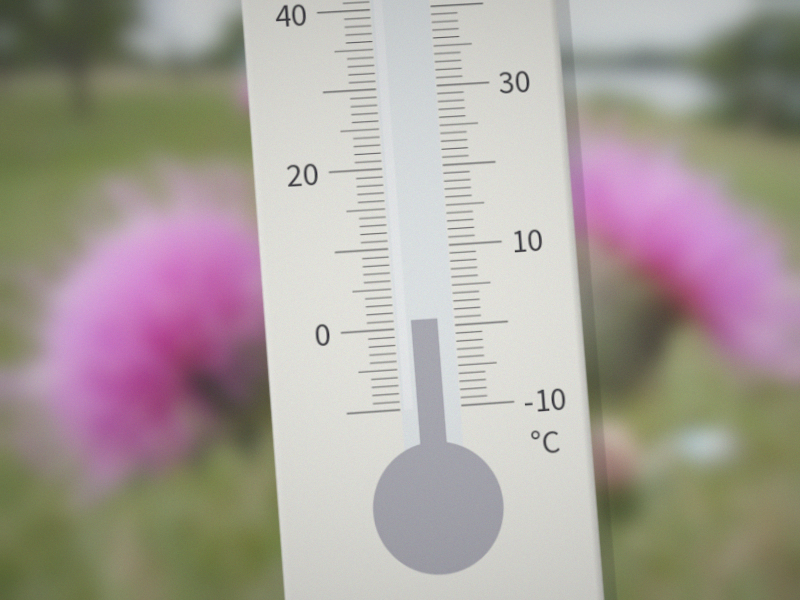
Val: 1 °C
